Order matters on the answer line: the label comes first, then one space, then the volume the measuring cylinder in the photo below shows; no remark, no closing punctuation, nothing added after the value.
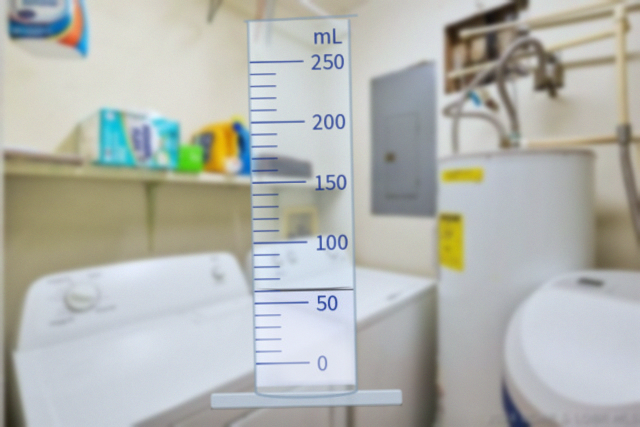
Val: 60 mL
